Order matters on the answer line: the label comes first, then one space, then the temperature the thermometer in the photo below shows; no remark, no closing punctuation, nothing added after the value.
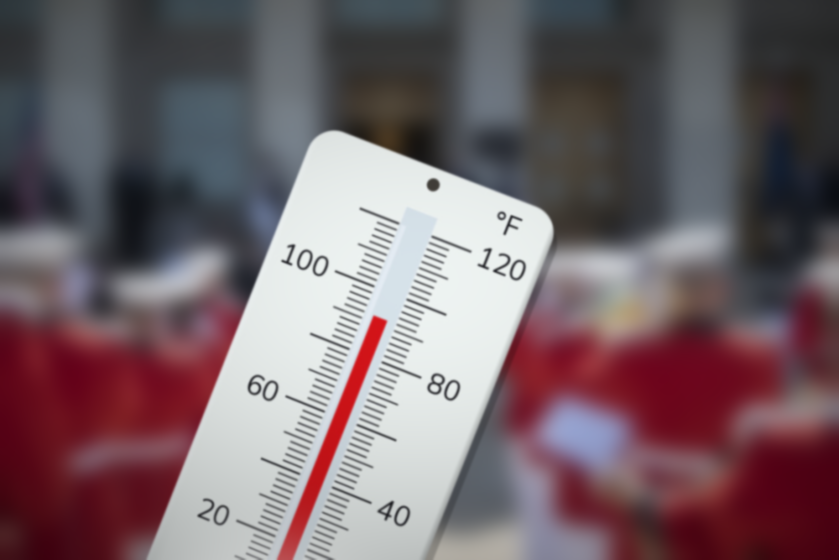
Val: 92 °F
